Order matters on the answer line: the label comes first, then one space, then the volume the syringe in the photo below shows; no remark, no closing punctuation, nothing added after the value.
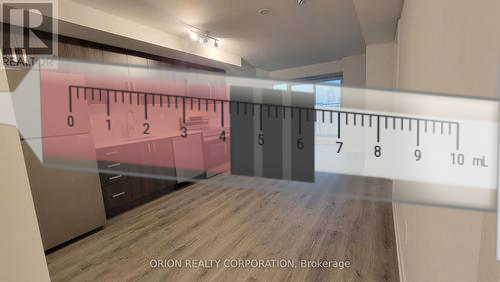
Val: 4.2 mL
